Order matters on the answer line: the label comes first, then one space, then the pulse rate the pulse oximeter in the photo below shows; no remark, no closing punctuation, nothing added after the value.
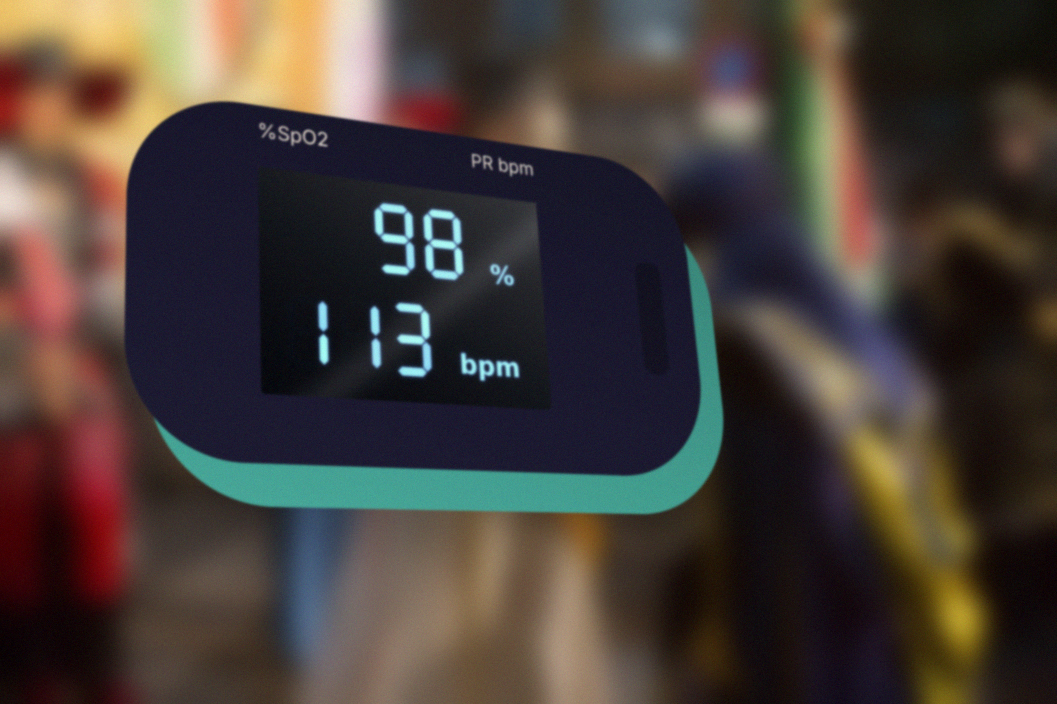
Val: 113 bpm
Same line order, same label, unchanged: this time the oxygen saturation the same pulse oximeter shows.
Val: 98 %
